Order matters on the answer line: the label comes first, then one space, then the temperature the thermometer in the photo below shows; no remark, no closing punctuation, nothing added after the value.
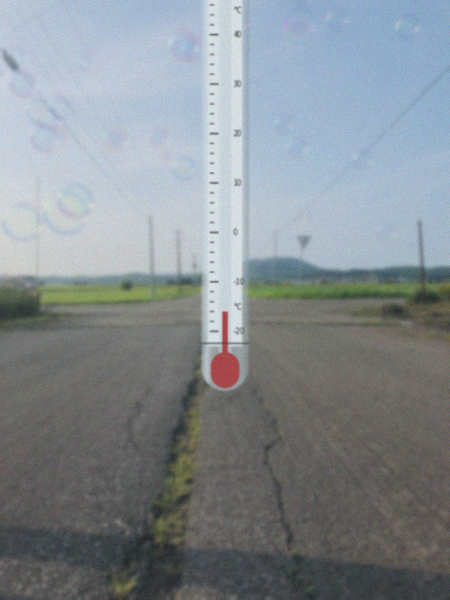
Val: -16 °C
